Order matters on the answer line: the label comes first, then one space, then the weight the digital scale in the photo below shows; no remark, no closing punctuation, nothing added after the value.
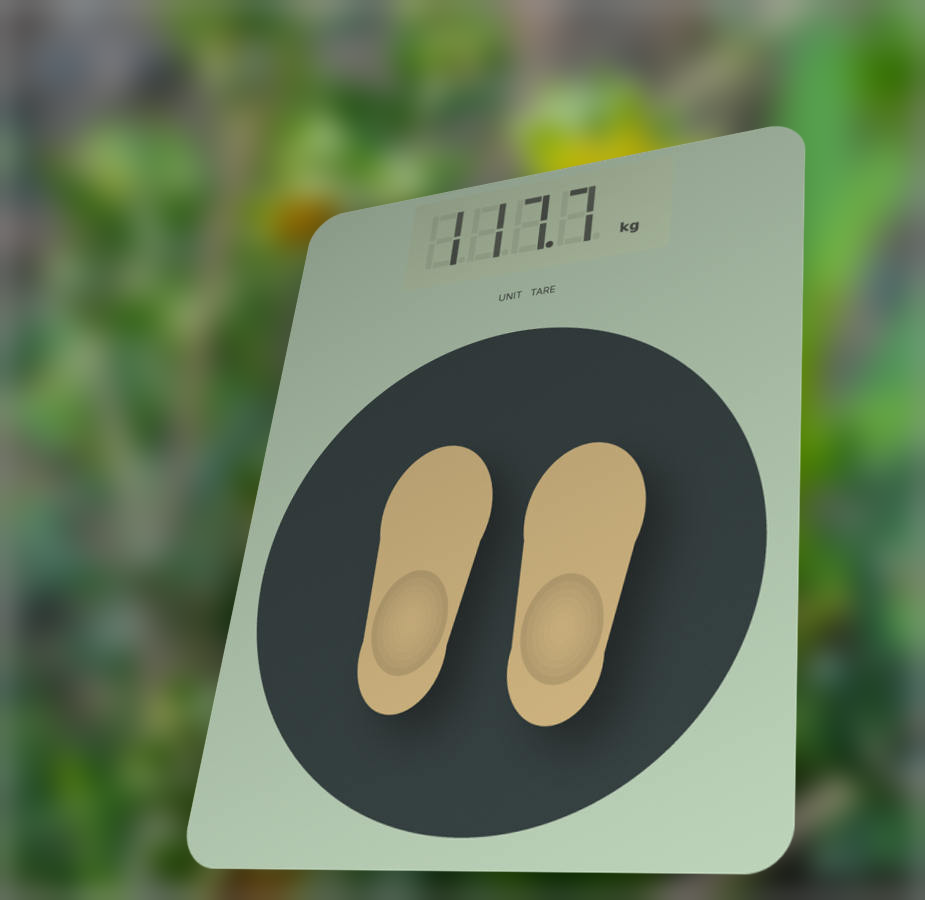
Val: 117.7 kg
